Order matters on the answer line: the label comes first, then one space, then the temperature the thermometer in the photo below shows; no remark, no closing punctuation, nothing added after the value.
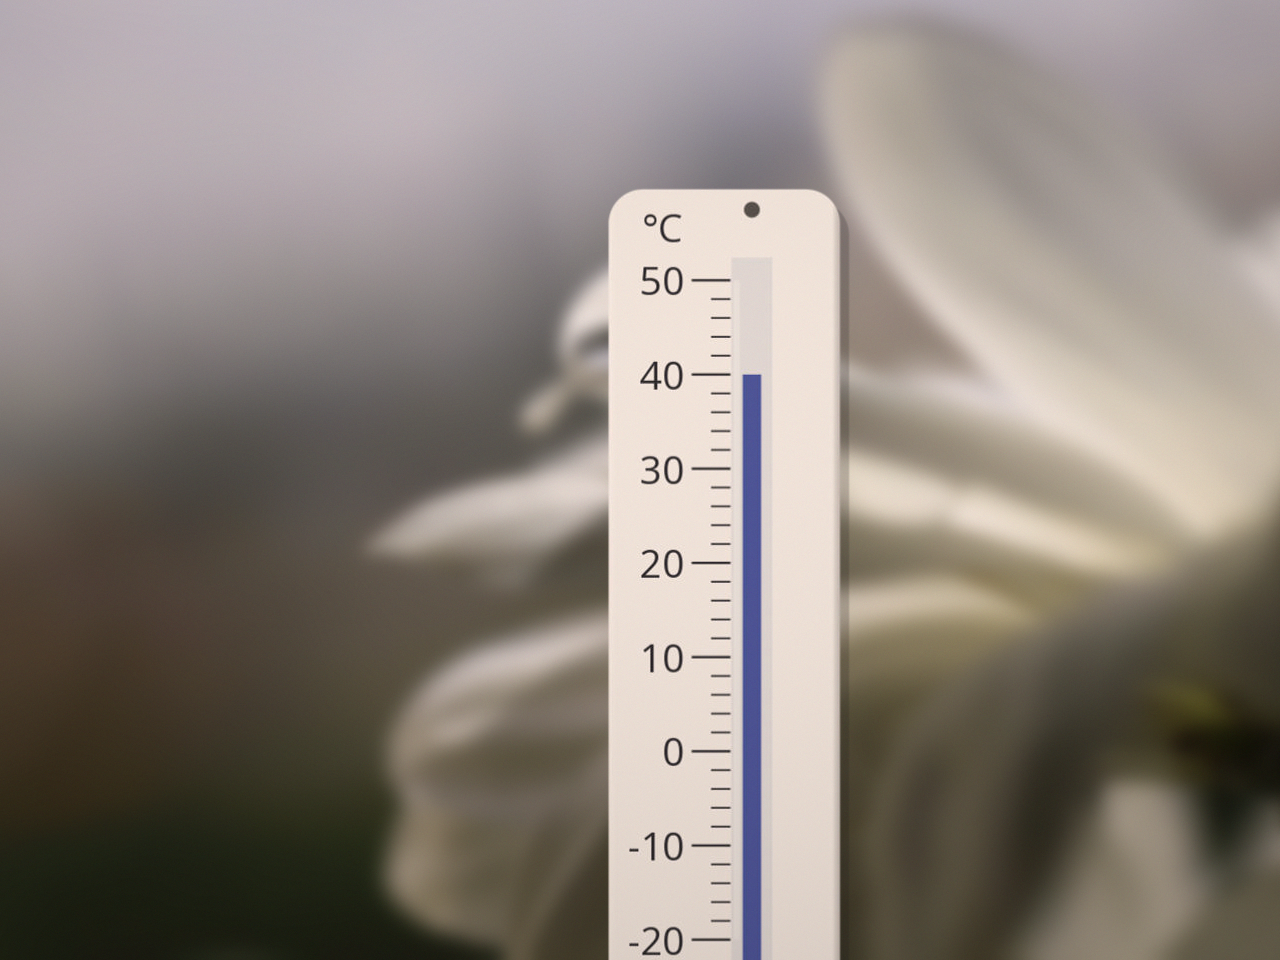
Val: 40 °C
